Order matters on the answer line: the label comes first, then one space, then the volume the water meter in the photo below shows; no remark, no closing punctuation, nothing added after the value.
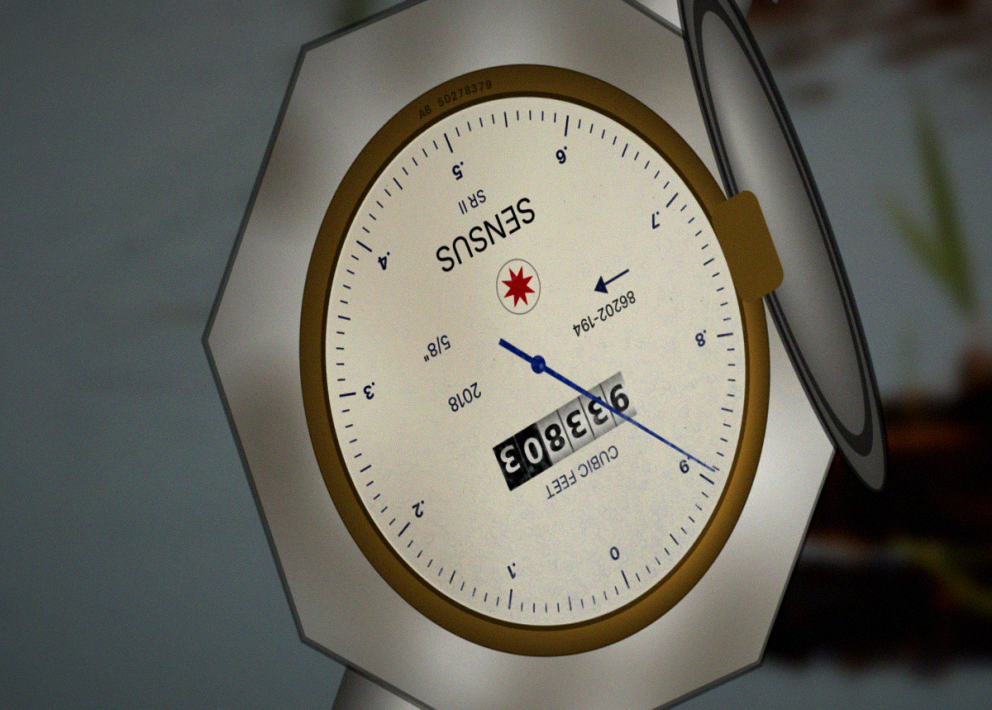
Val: 933802.89 ft³
